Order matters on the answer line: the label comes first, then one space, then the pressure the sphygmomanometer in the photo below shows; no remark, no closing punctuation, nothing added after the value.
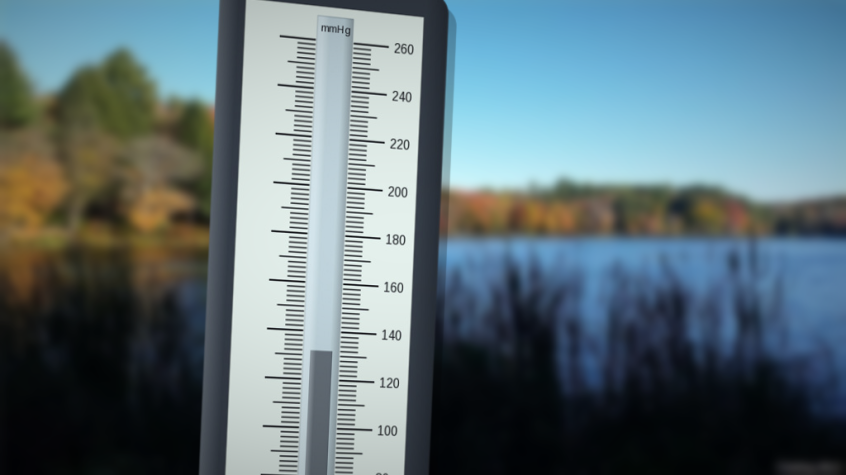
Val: 132 mmHg
